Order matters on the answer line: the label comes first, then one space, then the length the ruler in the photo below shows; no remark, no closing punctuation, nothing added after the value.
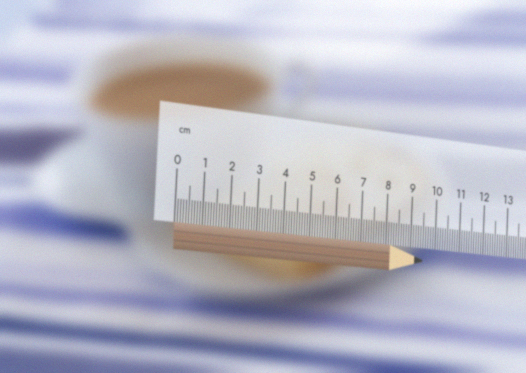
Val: 9.5 cm
